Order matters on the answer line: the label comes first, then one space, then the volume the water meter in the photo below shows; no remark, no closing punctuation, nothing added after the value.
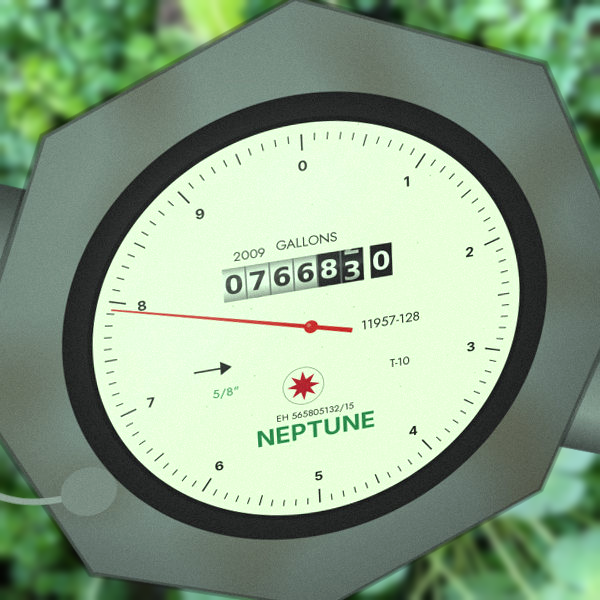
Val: 766827.9 gal
